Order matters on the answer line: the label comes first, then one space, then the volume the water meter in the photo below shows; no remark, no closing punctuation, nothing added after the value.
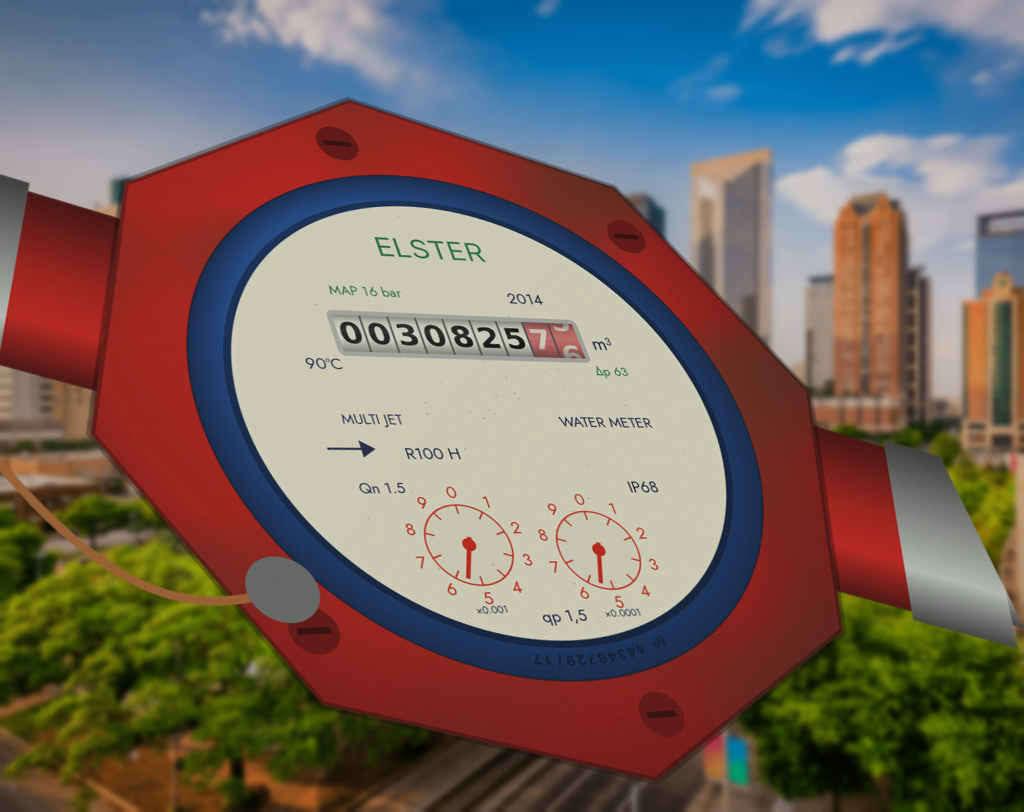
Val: 30825.7555 m³
